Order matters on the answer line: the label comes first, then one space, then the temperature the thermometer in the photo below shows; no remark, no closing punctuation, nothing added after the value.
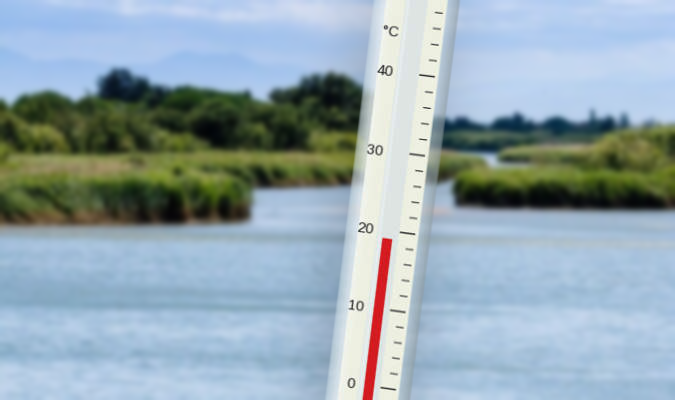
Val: 19 °C
